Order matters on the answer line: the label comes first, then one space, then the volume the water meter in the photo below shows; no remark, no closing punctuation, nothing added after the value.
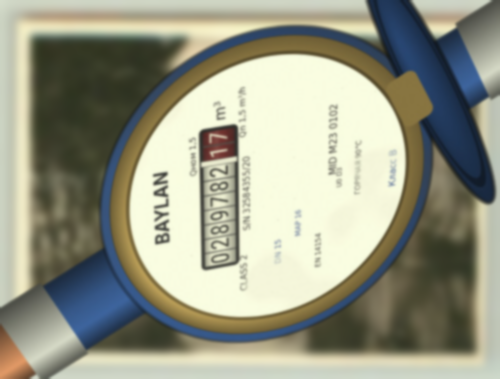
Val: 289782.17 m³
